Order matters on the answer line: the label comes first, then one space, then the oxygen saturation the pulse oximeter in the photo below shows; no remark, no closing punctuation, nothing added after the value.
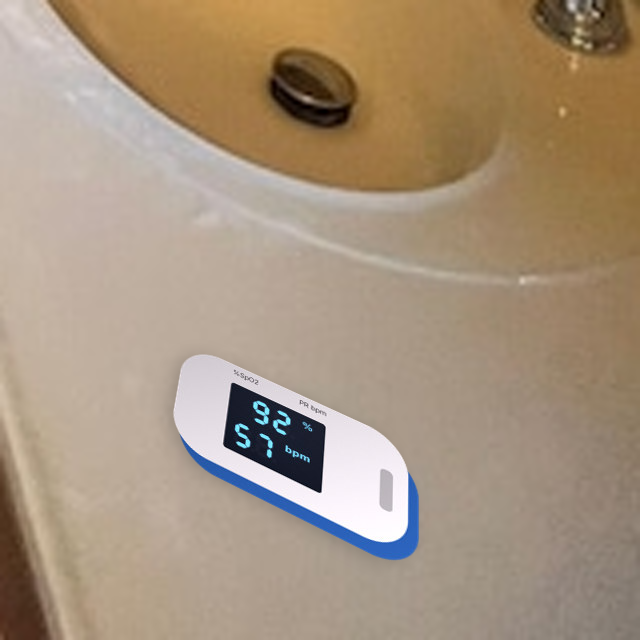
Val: 92 %
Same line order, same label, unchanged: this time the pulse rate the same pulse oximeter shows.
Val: 57 bpm
